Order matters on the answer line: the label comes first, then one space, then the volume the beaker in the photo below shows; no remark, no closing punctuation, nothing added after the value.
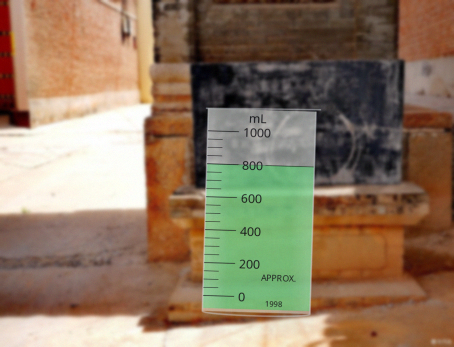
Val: 800 mL
